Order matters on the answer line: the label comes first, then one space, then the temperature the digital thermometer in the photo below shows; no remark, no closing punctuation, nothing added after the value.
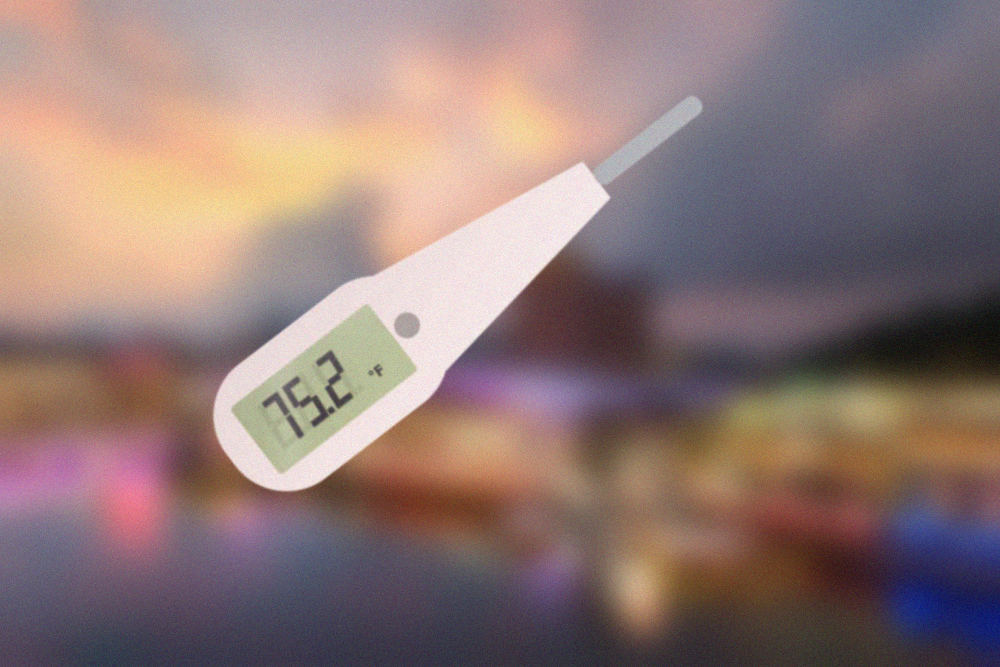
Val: 75.2 °F
